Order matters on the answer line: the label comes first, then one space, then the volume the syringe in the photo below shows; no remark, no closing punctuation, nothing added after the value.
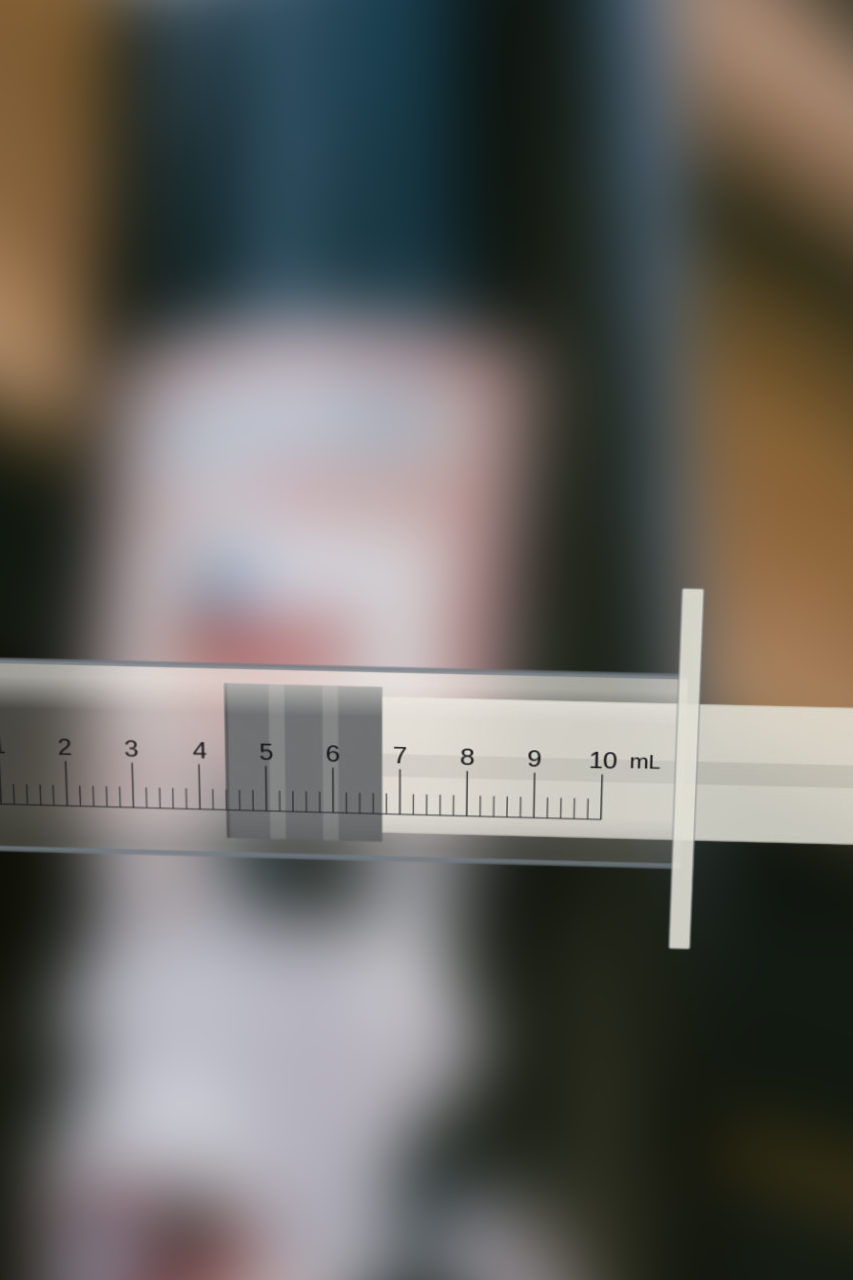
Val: 4.4 mL
